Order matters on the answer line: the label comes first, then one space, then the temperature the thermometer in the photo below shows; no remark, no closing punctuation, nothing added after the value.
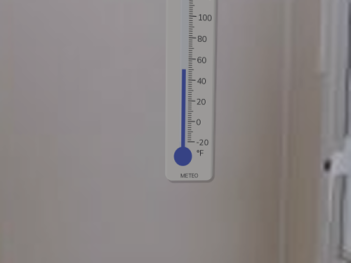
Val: 50 °F
